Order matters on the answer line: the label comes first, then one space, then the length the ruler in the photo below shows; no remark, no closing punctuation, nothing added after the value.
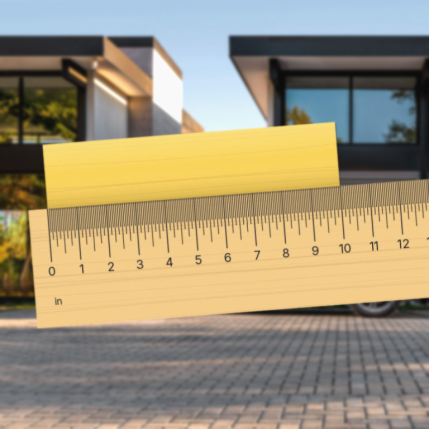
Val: 10 in
